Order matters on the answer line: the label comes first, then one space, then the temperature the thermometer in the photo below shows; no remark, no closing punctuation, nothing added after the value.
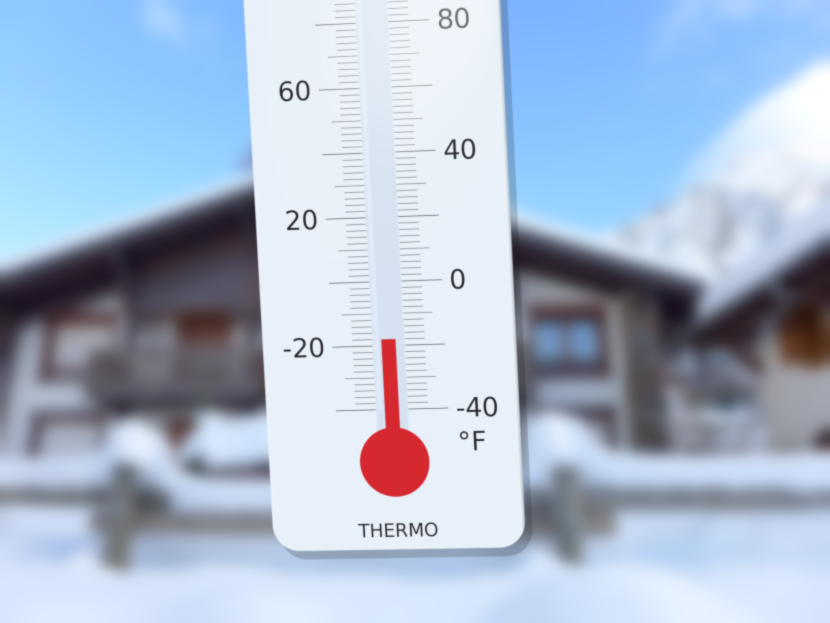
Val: -18 °F
